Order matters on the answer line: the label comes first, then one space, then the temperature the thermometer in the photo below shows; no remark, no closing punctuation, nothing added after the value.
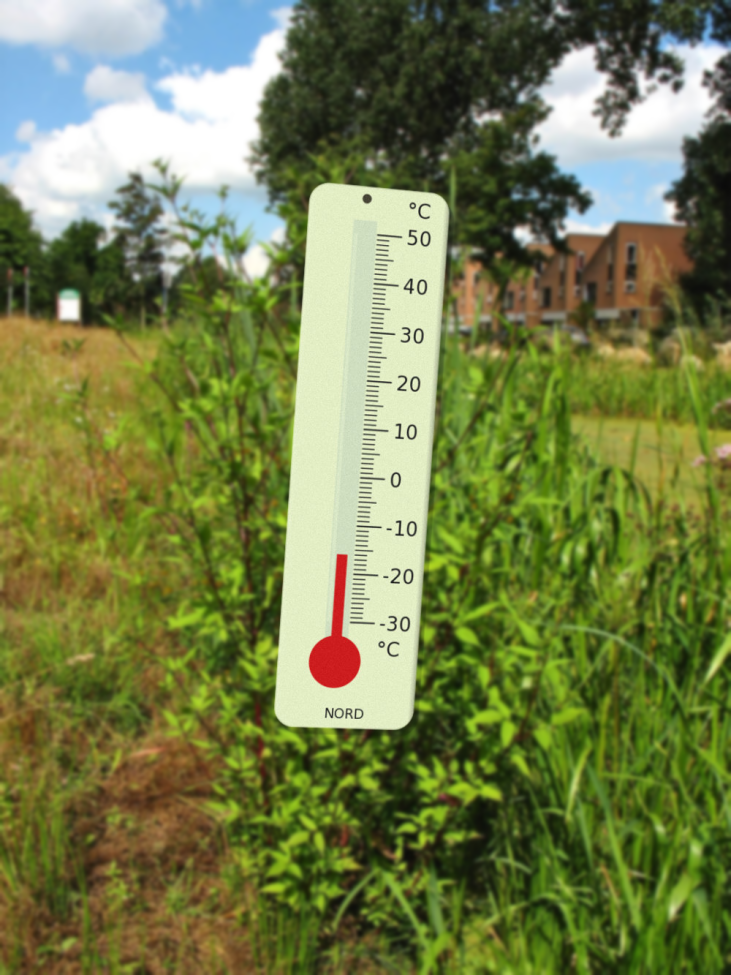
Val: -16 °C
